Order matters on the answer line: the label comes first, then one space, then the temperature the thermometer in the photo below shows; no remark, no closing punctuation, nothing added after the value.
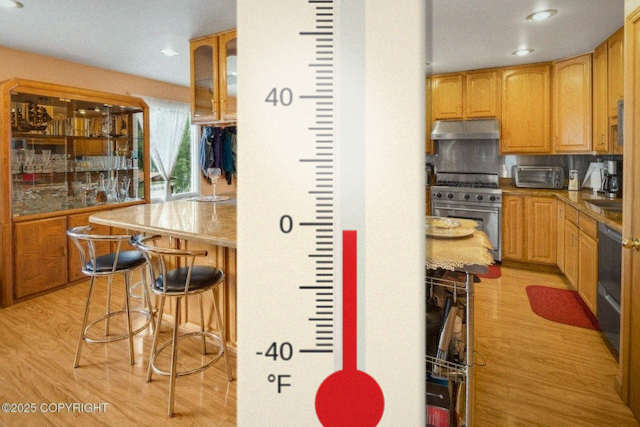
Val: -2 °F
